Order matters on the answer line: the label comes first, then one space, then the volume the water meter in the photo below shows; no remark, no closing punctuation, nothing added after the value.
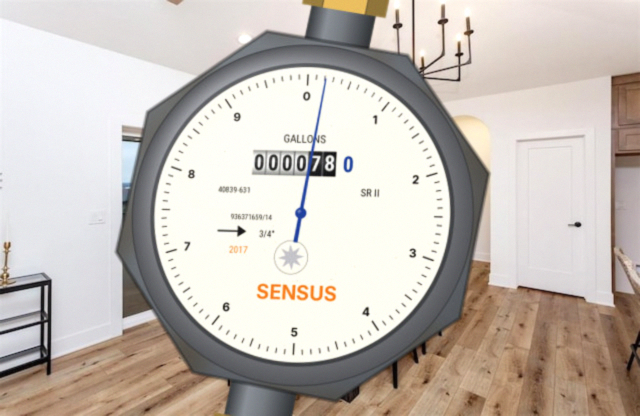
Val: 780.2 gal
